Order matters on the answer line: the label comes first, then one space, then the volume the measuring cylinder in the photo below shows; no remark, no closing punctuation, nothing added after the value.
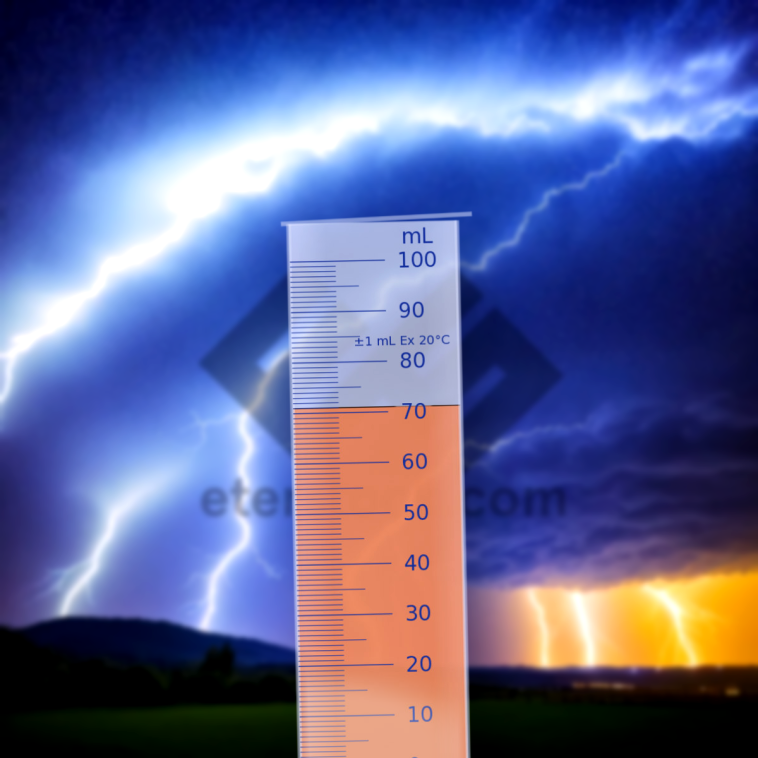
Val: 71 mL
